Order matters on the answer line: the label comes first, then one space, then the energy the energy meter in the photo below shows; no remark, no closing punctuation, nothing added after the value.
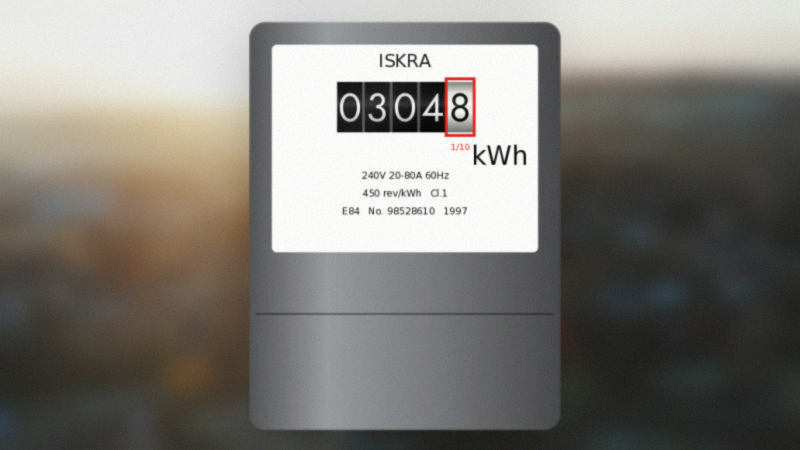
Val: 304.8 kWh
